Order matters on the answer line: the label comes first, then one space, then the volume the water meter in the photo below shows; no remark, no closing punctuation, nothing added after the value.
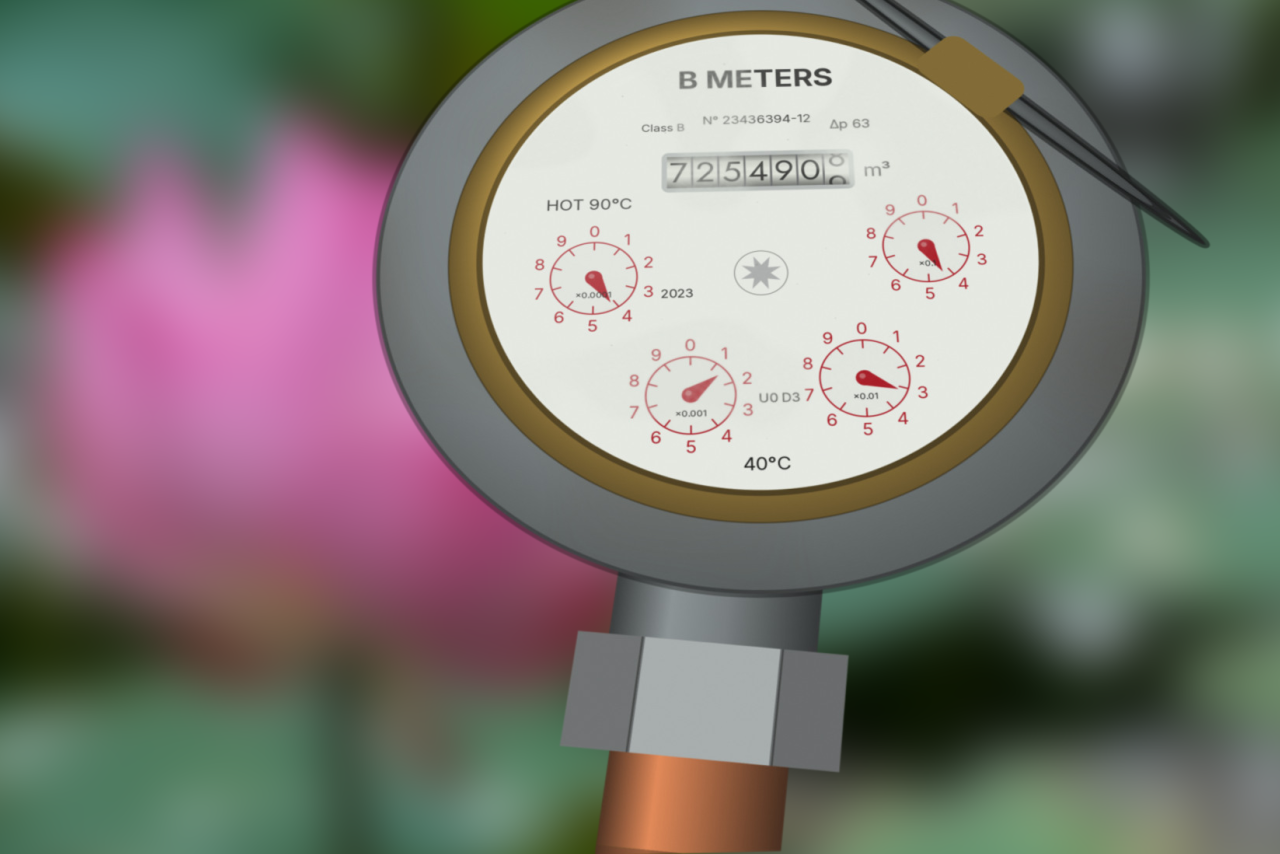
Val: 7254908.4314 m³
